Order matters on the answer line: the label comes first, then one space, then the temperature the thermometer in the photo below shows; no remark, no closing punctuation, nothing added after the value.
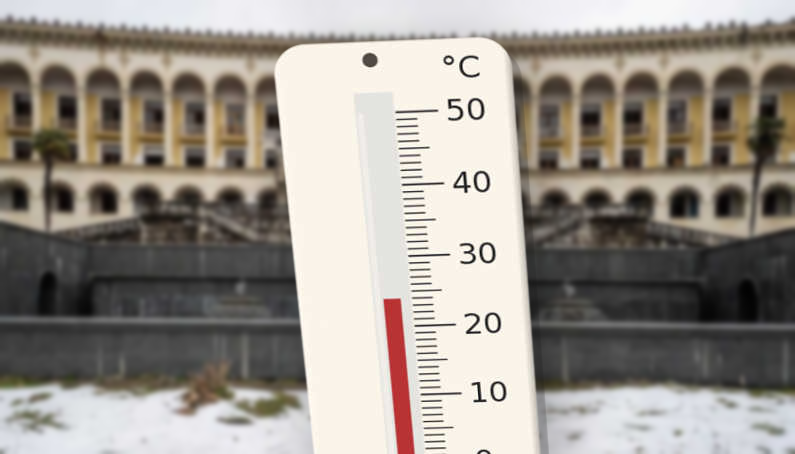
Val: 24 °C
